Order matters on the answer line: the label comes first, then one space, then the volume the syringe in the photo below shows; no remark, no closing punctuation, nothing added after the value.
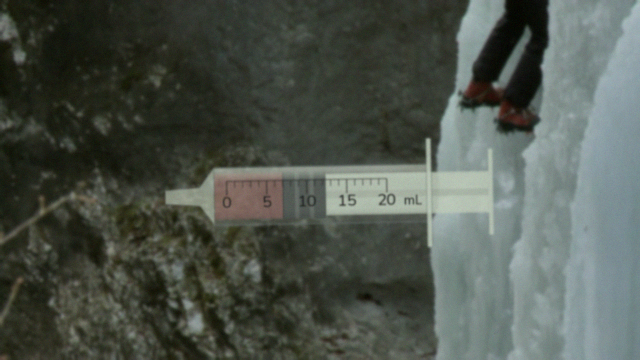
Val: 7 mL
